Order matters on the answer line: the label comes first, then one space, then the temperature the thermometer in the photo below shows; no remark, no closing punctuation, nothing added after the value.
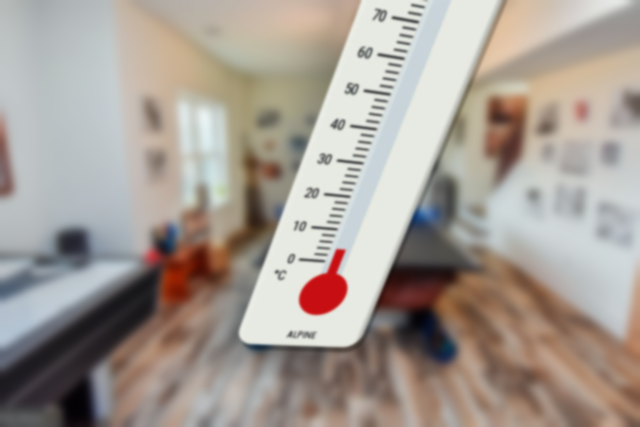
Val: 4 °C
